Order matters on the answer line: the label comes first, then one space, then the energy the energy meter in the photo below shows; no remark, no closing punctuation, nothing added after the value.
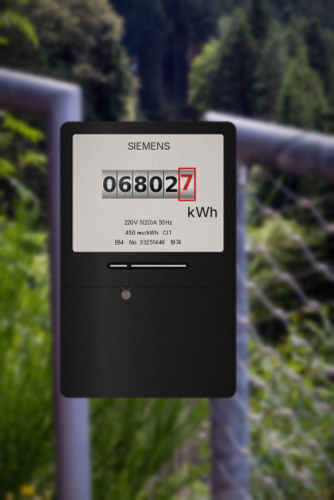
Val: 6802.7 kWh
